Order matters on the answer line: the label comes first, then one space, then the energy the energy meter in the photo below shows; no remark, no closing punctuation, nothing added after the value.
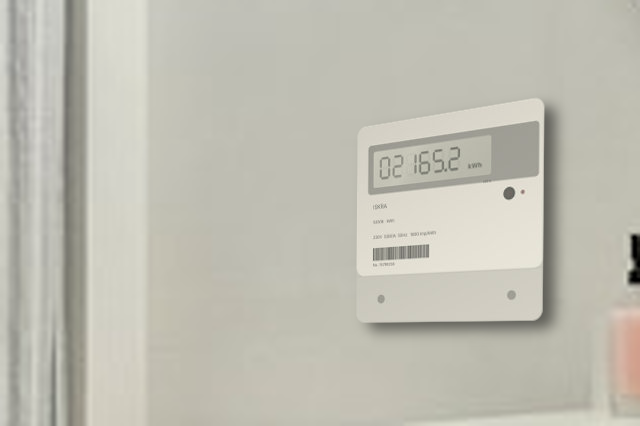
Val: 2165.2 kWh
